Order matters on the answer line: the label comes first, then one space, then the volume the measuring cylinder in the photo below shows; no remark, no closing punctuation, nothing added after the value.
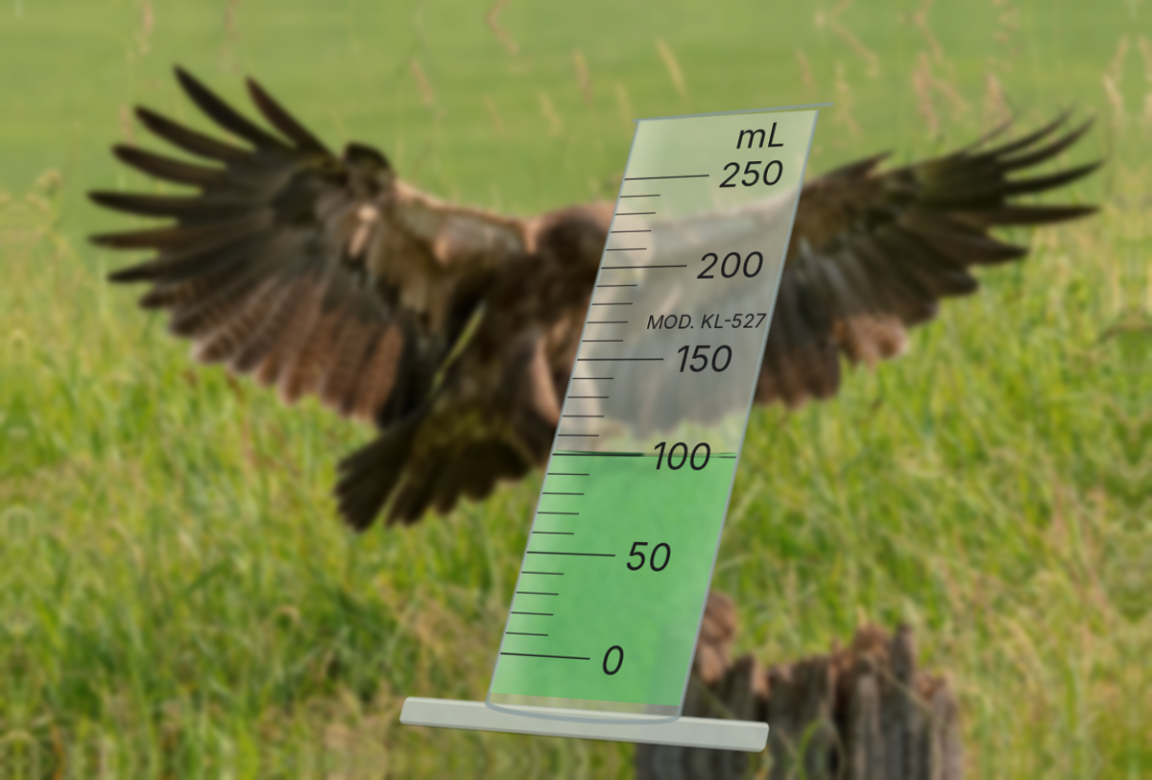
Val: 100 mL
